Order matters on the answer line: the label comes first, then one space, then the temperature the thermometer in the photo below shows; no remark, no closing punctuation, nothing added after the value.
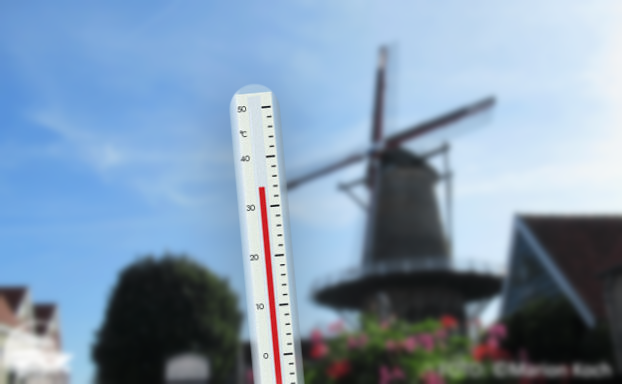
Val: 34 °C
